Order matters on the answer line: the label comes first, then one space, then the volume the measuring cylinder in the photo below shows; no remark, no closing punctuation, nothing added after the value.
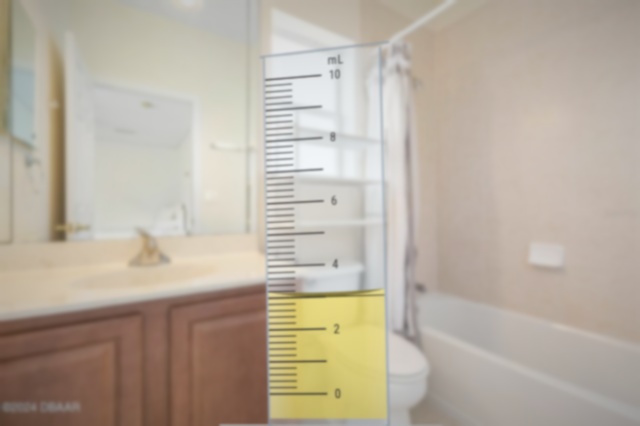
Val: 3 mL
